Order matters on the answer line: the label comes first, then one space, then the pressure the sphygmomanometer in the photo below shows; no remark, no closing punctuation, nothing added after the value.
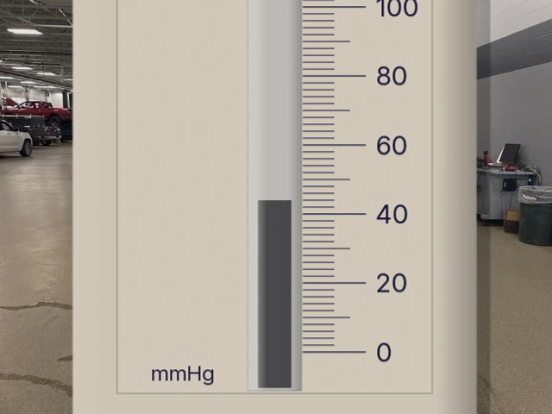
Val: 44 mmHg
